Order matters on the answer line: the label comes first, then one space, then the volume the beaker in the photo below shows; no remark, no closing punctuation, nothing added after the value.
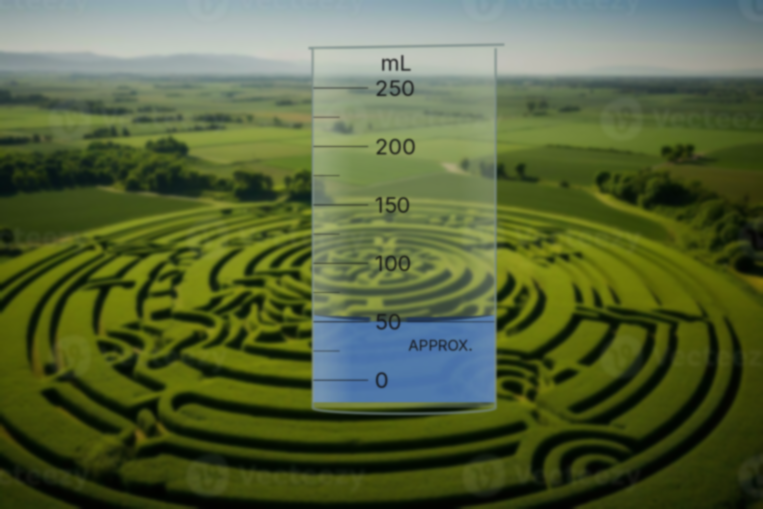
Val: 50 mL
